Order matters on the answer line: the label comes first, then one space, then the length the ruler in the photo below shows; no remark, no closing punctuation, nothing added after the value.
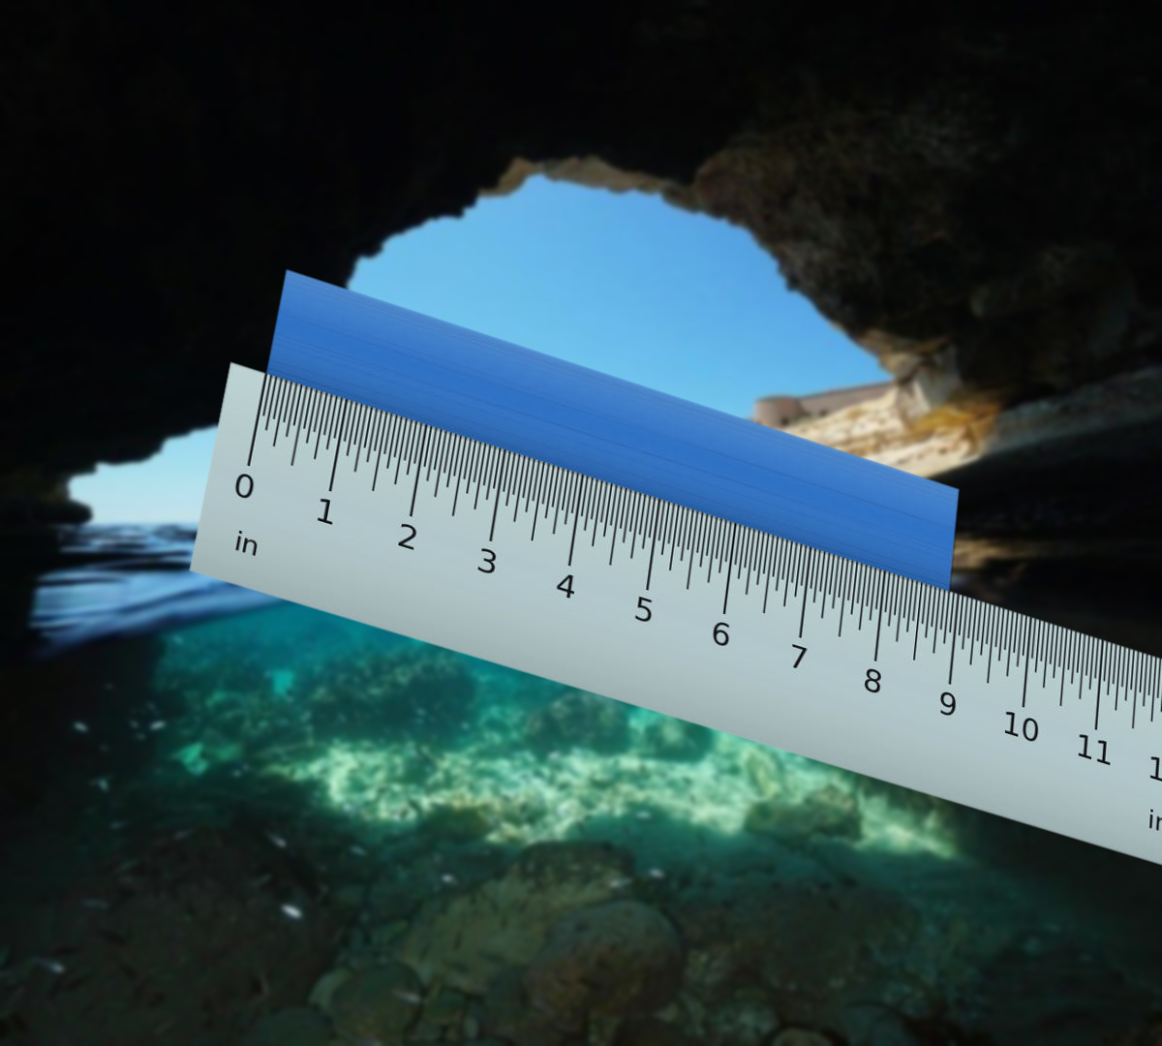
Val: 8.875 in
